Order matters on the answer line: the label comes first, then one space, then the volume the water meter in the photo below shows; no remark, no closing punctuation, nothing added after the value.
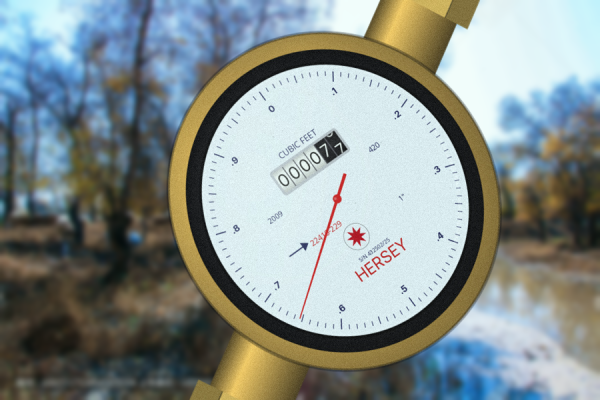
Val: 76.65 ft³
